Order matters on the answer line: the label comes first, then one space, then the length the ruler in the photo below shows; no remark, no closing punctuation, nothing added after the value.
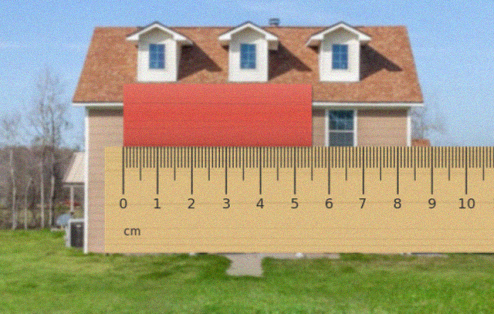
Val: 5.5 cm
